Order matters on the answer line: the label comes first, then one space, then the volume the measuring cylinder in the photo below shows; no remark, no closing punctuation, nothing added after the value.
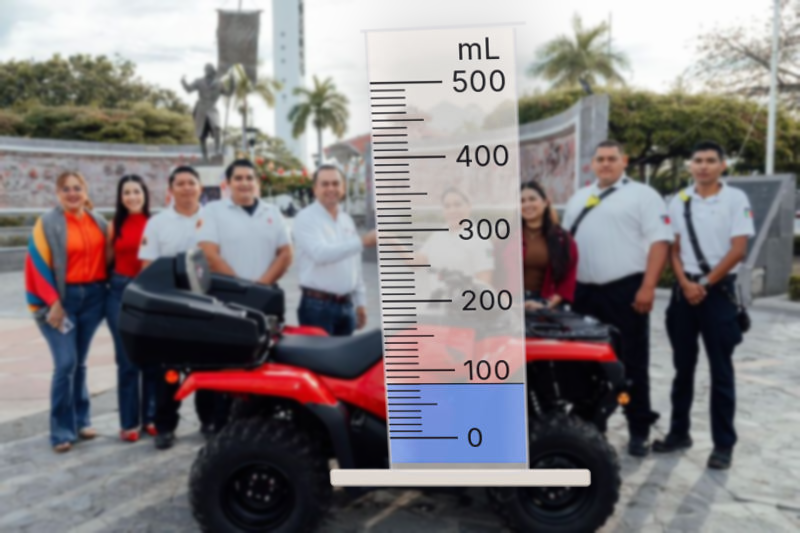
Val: 80 mL
